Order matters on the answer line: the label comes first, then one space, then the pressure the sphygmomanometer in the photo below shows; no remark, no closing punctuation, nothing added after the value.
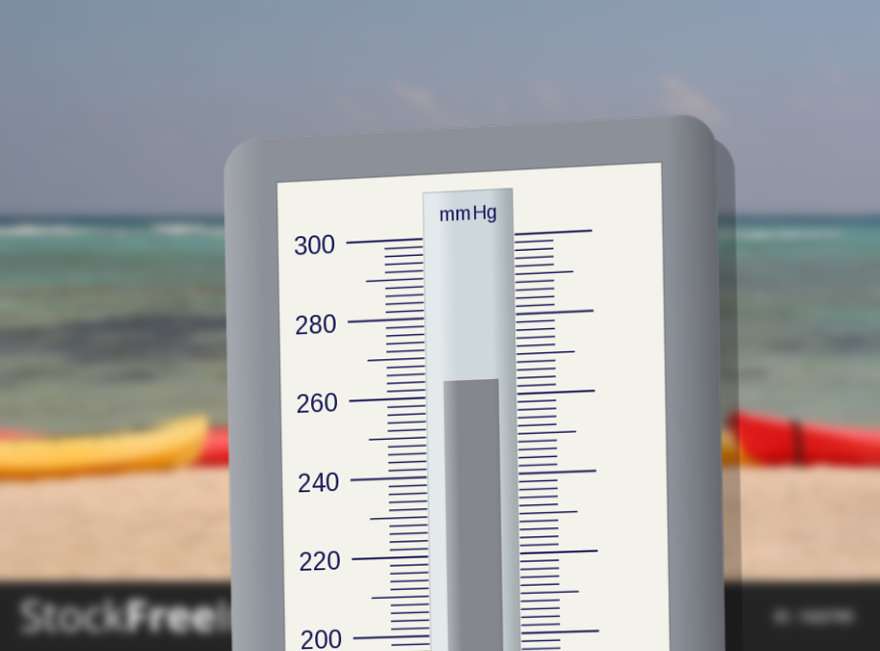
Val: 264 mmHg
